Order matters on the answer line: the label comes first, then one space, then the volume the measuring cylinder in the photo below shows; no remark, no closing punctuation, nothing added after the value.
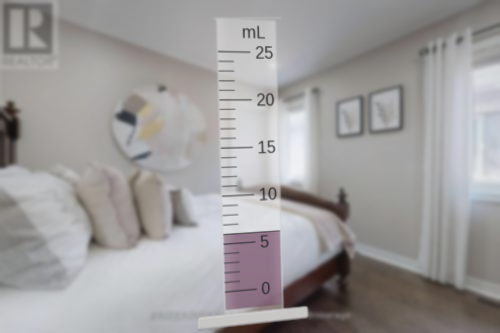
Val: 6 mL
